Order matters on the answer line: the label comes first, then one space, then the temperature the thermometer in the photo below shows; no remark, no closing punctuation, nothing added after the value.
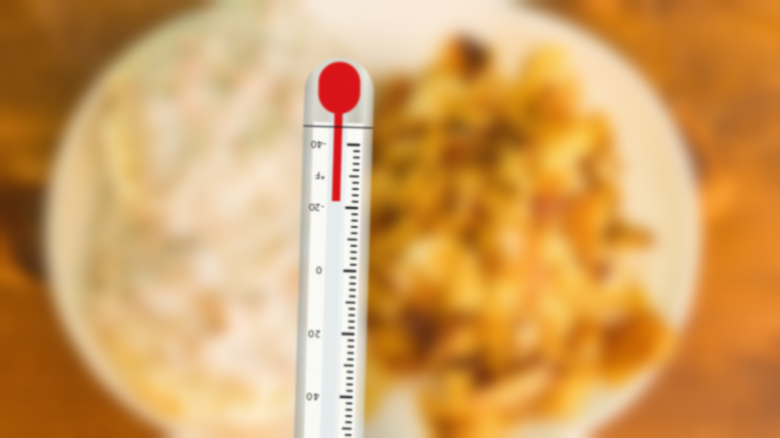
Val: -22 °F
